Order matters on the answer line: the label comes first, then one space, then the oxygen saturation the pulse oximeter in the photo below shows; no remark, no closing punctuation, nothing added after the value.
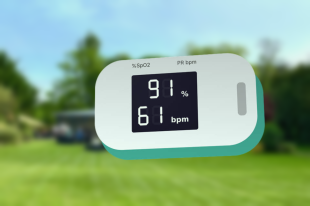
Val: 91 %
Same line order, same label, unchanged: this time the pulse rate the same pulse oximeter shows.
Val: 61 bpm
